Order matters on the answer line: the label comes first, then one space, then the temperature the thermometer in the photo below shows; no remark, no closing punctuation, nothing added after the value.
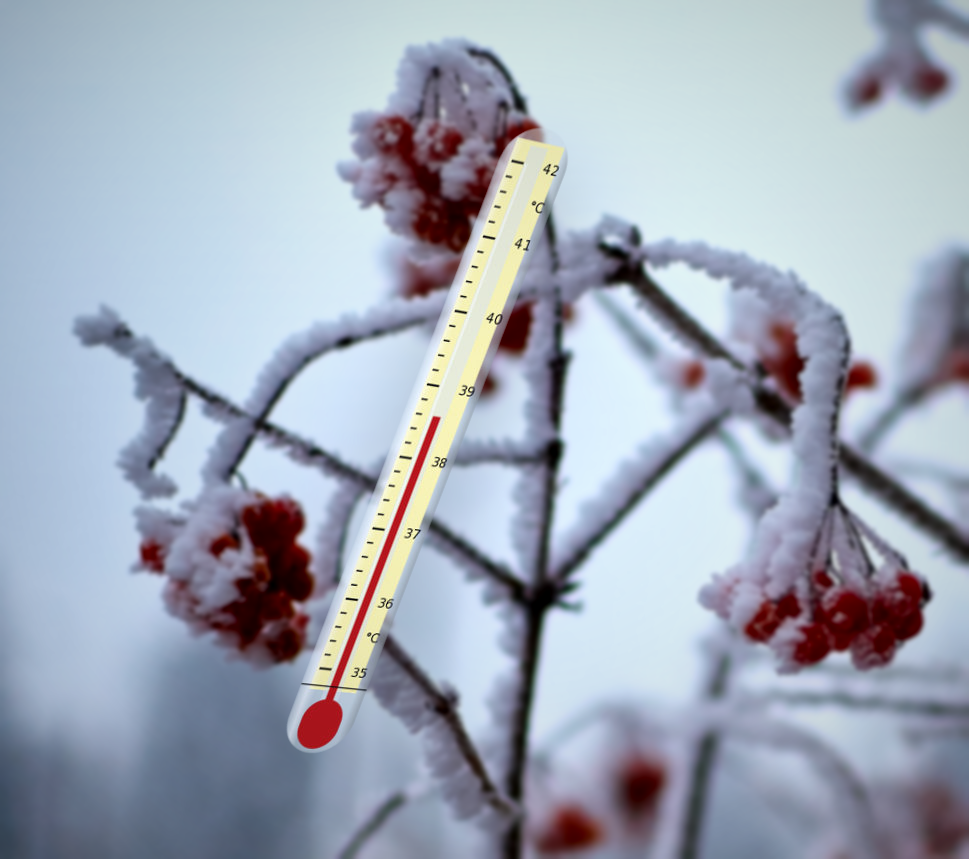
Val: 38.6 °C
